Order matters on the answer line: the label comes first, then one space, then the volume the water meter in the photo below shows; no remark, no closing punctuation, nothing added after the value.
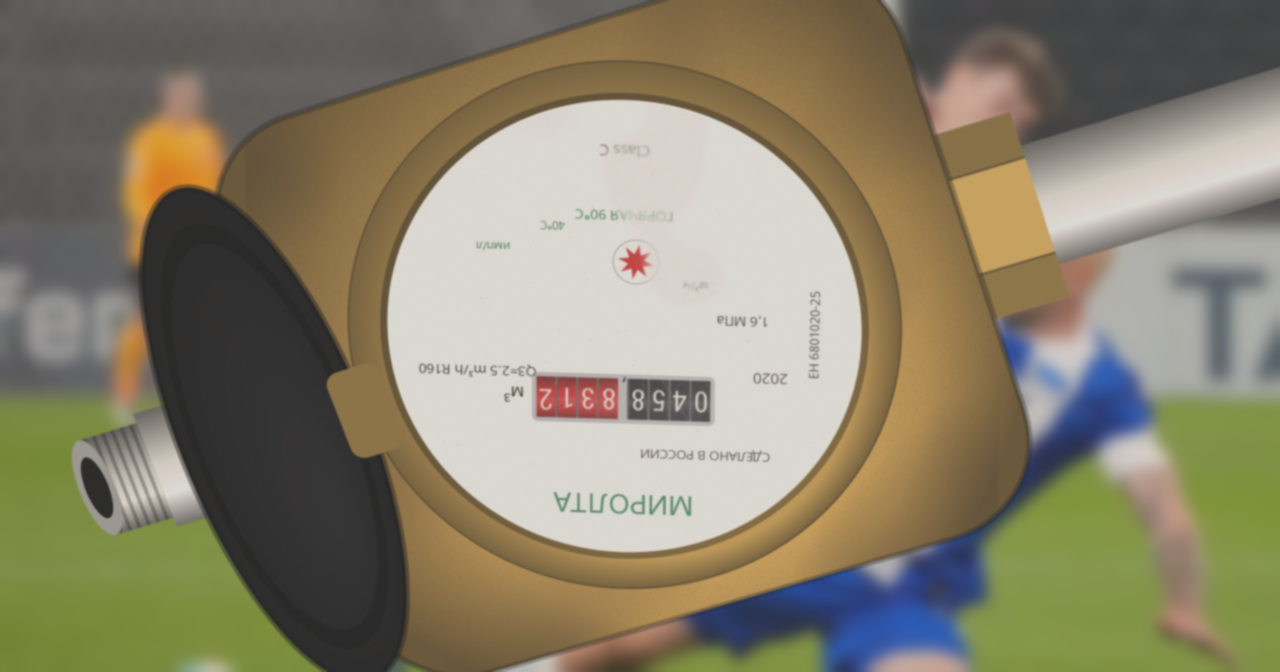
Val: 458.8312 m³
